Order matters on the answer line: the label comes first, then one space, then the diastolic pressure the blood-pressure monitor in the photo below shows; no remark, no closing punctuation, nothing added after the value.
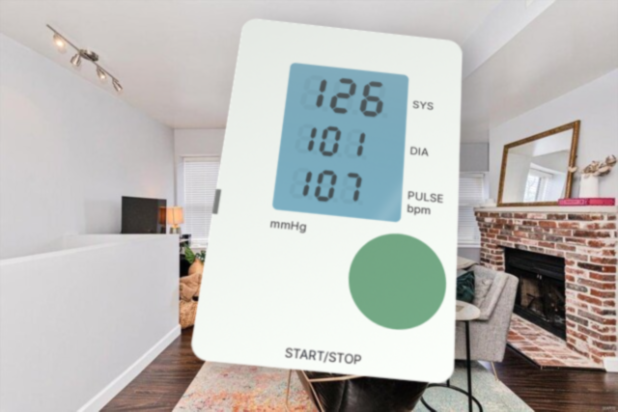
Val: 101 mmHg
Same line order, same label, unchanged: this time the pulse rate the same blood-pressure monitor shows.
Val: 107 bpm
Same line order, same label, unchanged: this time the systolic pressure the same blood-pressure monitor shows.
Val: 126 mmHg
